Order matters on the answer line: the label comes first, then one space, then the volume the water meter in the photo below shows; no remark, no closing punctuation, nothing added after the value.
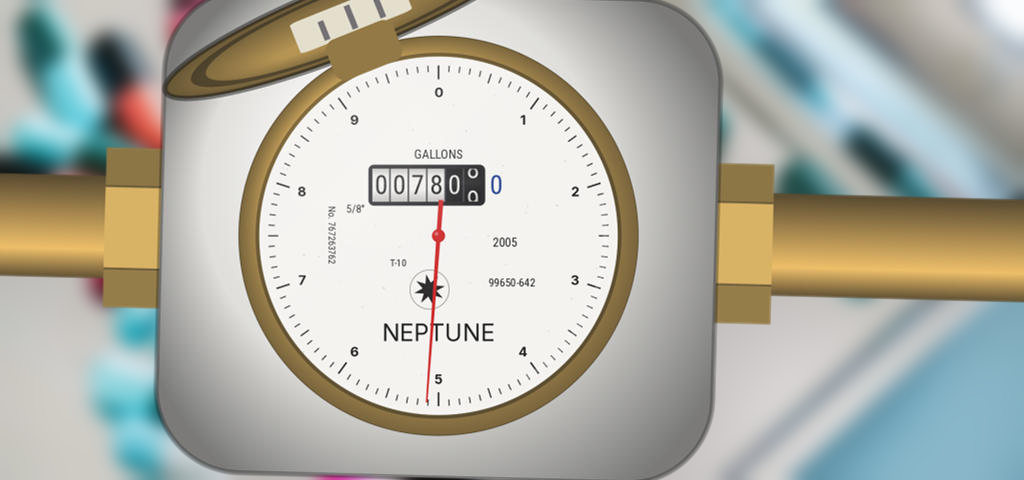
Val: 78085.1 gal
